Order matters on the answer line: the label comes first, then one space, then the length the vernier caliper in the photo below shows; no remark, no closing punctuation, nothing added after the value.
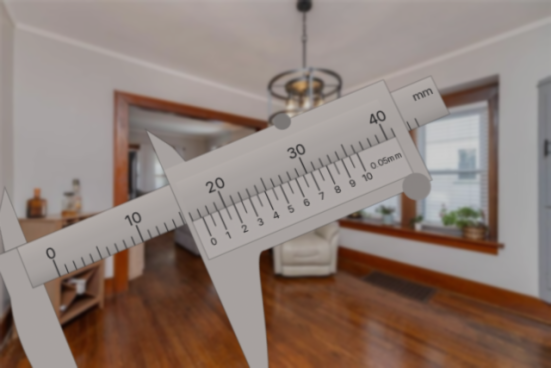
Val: 17.2 mm
